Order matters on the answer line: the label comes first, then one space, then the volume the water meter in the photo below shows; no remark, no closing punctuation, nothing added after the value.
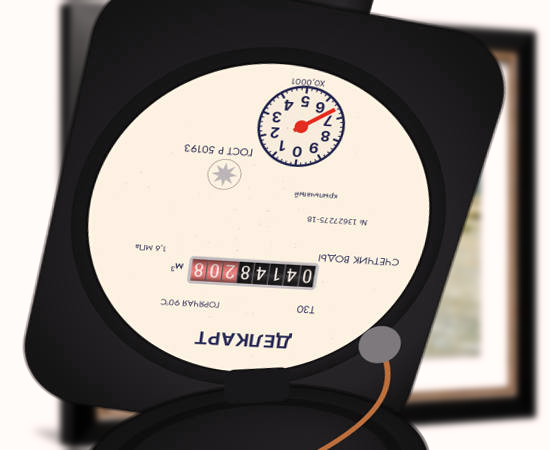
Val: 4148.2086 m³
